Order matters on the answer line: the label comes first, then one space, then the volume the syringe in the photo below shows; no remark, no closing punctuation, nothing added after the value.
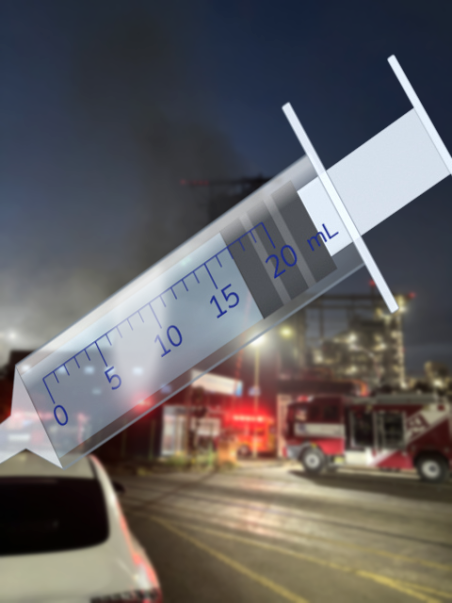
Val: 17 mL
